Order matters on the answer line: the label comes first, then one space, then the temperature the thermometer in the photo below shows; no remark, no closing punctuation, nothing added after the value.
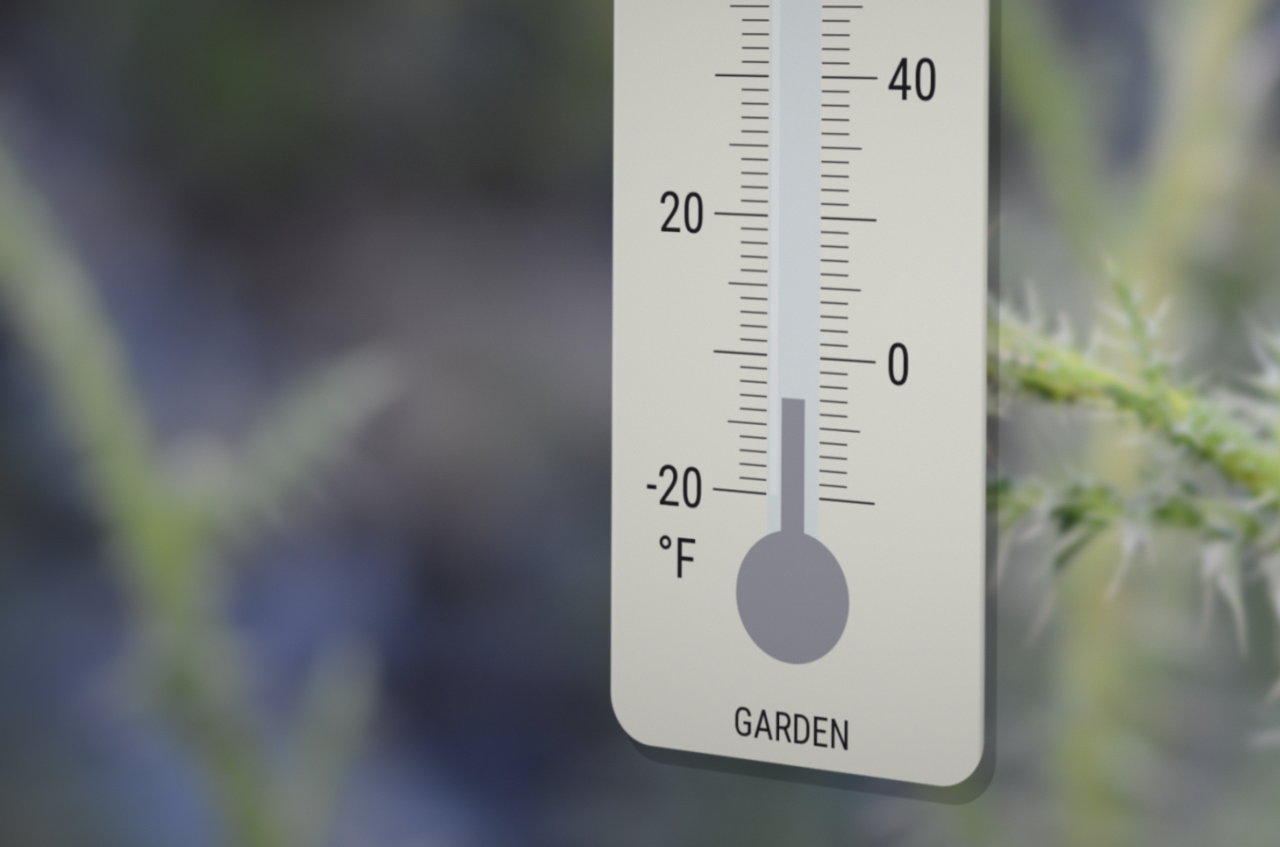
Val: -6 °F
